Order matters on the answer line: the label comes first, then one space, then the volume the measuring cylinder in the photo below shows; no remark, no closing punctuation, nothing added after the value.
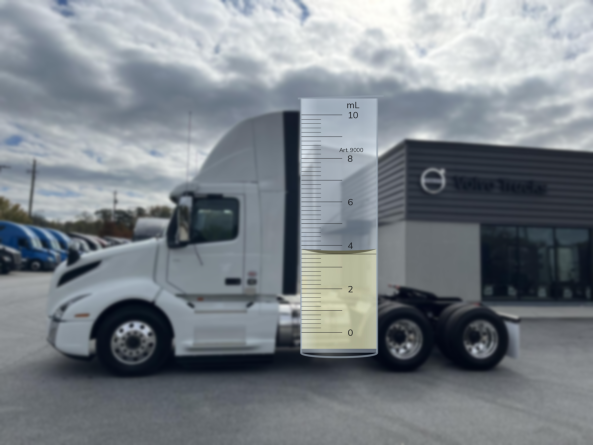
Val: 3.6 mL
